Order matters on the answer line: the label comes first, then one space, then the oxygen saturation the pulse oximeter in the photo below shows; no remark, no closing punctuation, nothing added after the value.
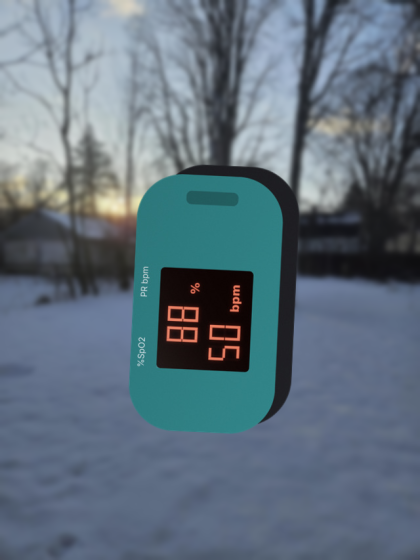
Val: 88 %
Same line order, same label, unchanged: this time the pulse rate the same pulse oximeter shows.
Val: 50 bpm
